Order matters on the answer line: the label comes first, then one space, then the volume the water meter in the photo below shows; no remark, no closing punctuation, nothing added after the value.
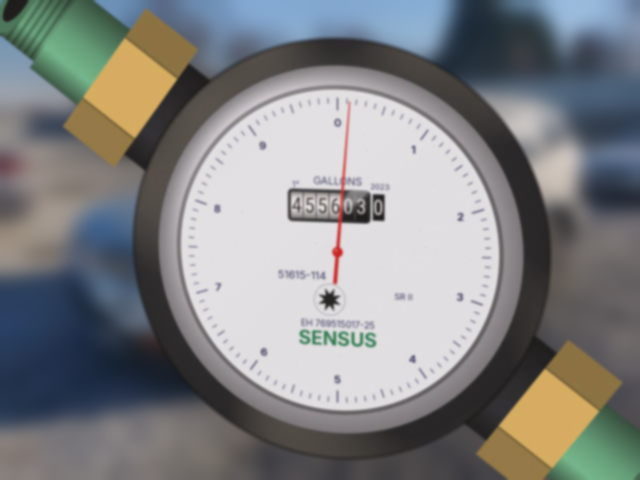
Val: 4556030.1 gal
